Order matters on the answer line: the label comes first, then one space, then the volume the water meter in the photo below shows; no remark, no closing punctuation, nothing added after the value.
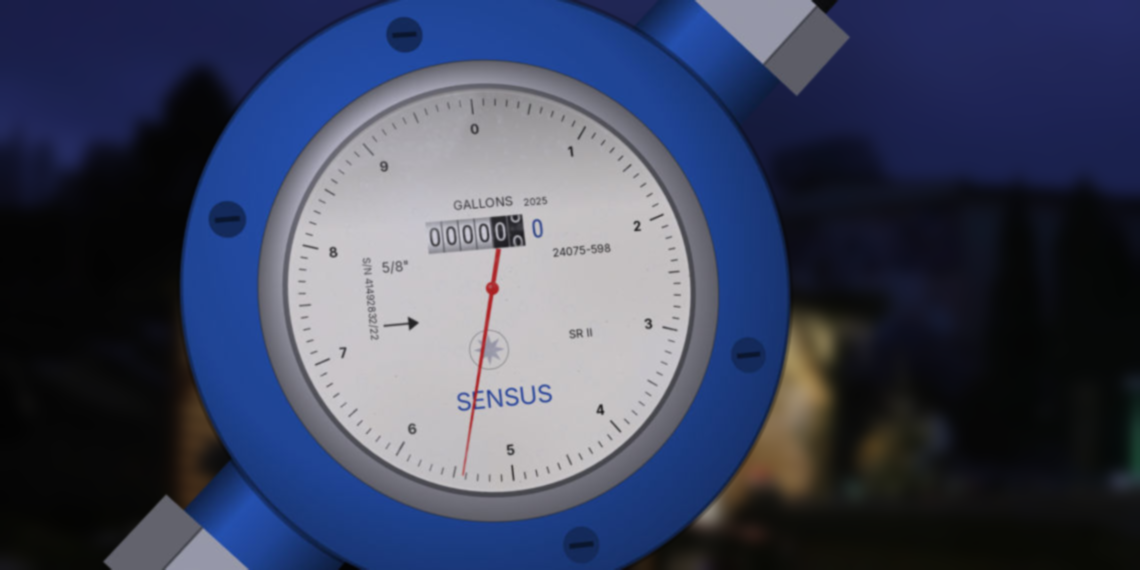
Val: 85.4 gal
